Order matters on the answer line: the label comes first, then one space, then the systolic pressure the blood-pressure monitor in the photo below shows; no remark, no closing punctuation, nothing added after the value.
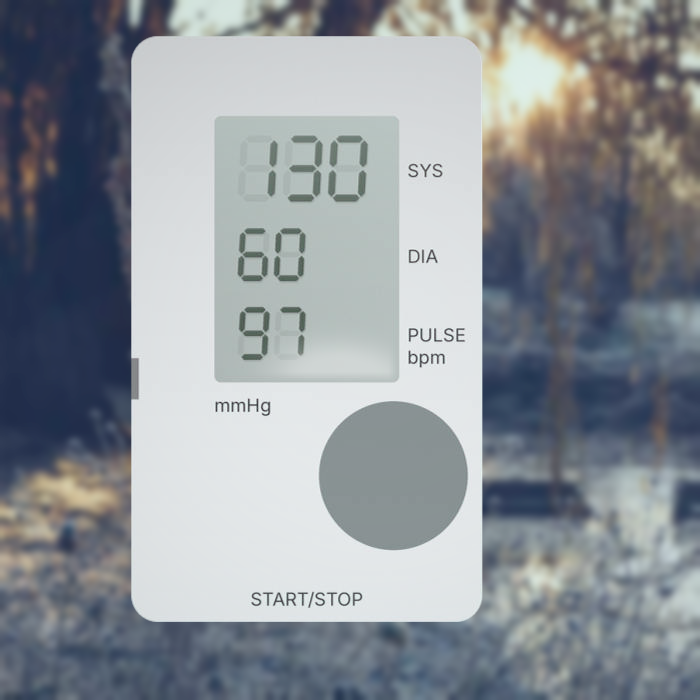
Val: 130 mmHg
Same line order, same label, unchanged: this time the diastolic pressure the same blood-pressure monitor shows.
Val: 60 mmHg
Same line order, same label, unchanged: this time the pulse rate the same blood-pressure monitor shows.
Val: 97 bpm
